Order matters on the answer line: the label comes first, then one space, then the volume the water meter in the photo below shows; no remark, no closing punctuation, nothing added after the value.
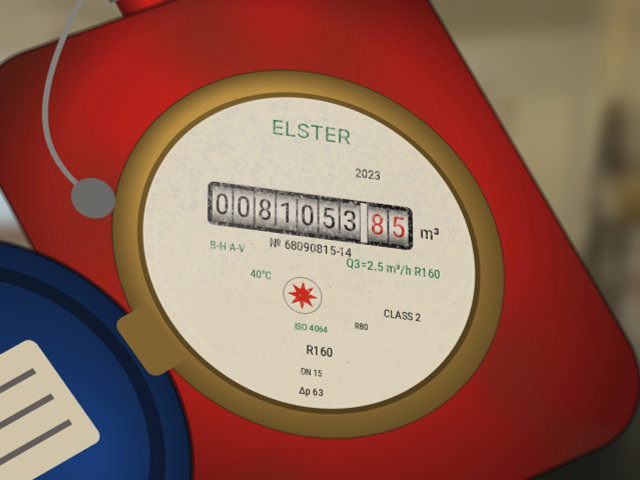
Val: 81053.85 m³
